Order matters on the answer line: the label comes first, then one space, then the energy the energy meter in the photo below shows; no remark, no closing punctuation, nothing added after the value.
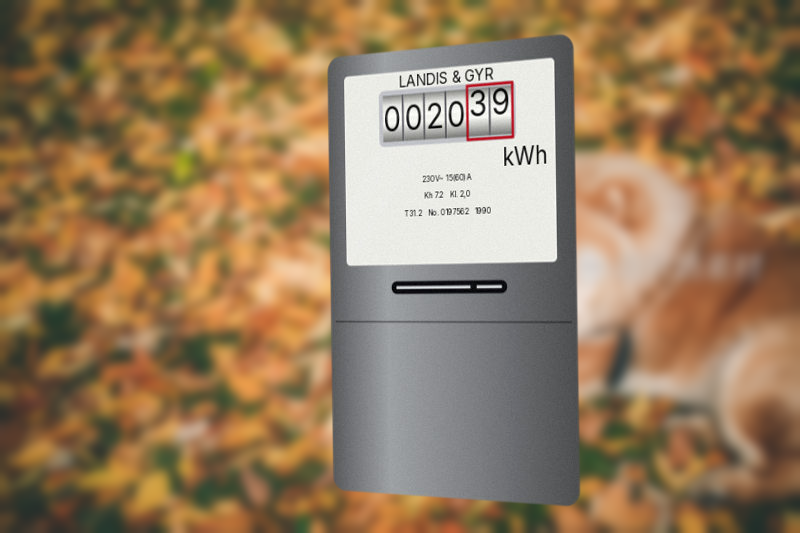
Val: 20.39 kWh
